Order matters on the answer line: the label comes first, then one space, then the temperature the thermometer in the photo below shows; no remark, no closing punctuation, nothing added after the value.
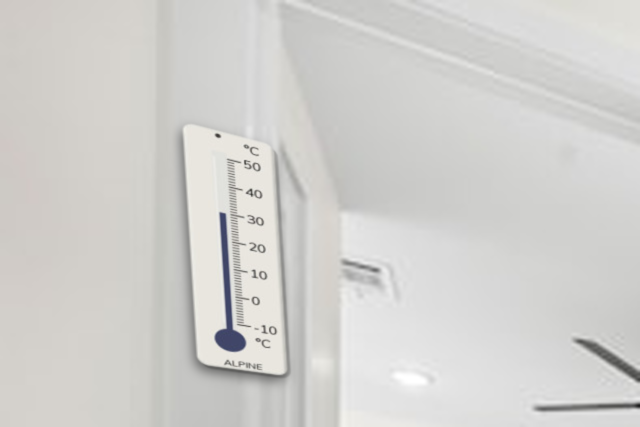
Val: 30 °C
